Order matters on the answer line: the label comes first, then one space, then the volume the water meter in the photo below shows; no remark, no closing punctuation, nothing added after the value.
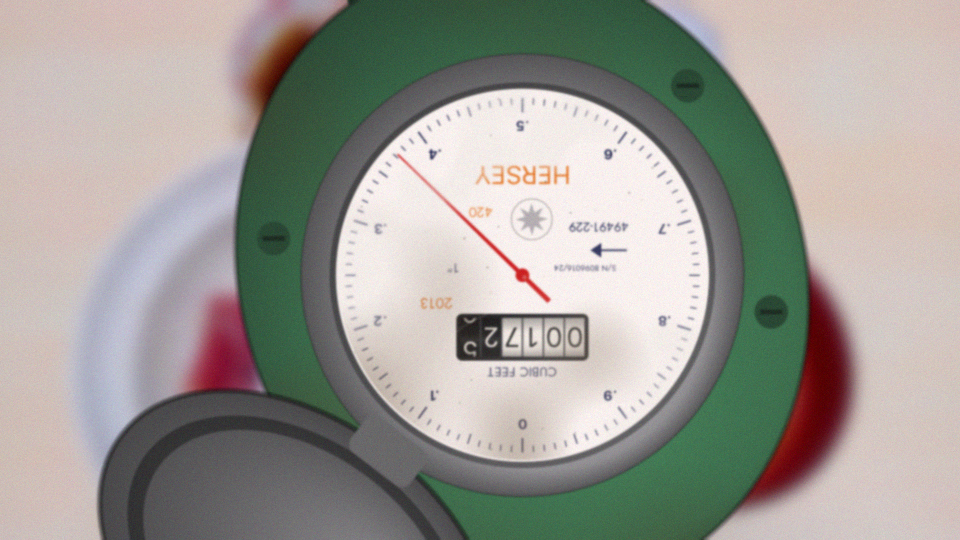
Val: 1725.37 ft³
